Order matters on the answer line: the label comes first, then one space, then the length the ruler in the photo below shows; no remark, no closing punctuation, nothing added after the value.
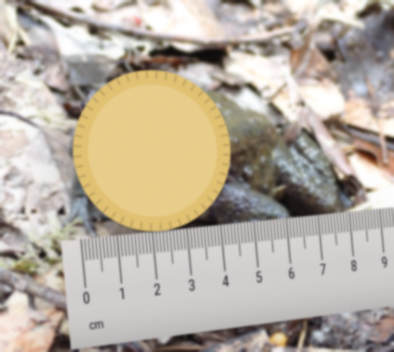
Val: 4.5 cm
